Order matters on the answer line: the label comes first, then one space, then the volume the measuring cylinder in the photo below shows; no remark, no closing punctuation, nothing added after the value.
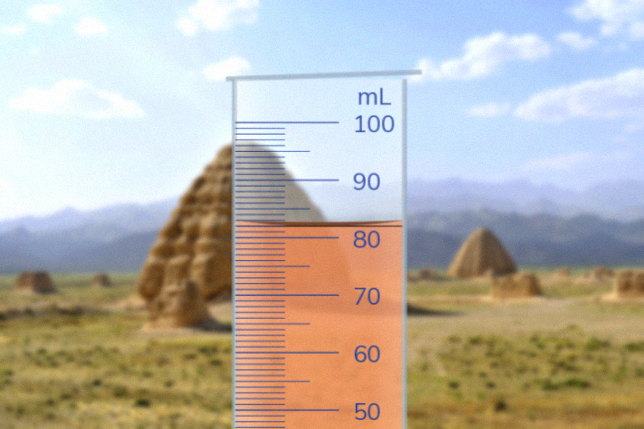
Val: 82 mL
